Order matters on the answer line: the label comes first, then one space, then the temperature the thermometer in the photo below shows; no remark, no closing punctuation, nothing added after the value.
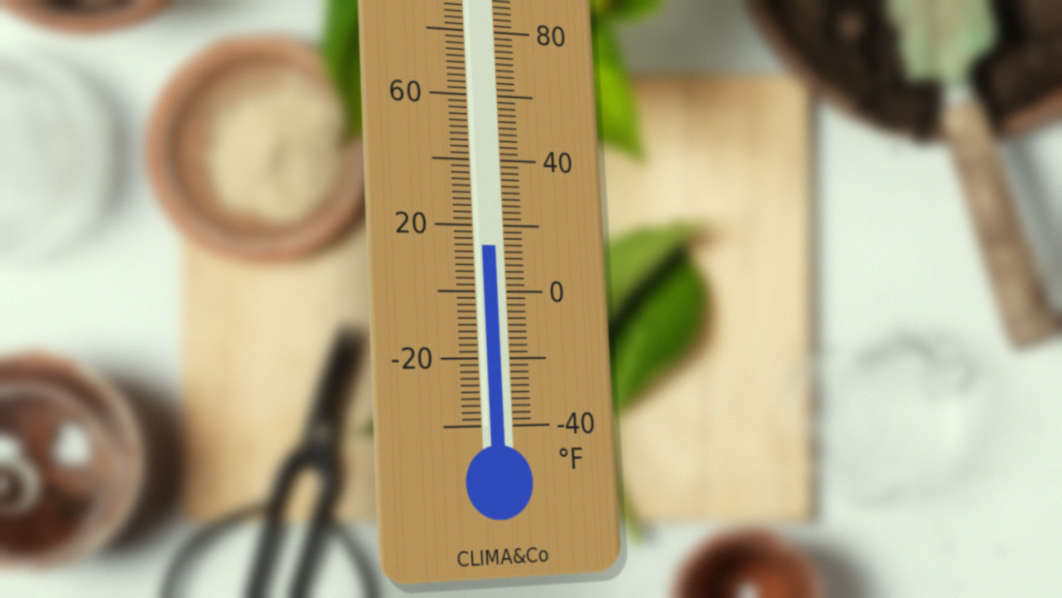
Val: 14 °F
